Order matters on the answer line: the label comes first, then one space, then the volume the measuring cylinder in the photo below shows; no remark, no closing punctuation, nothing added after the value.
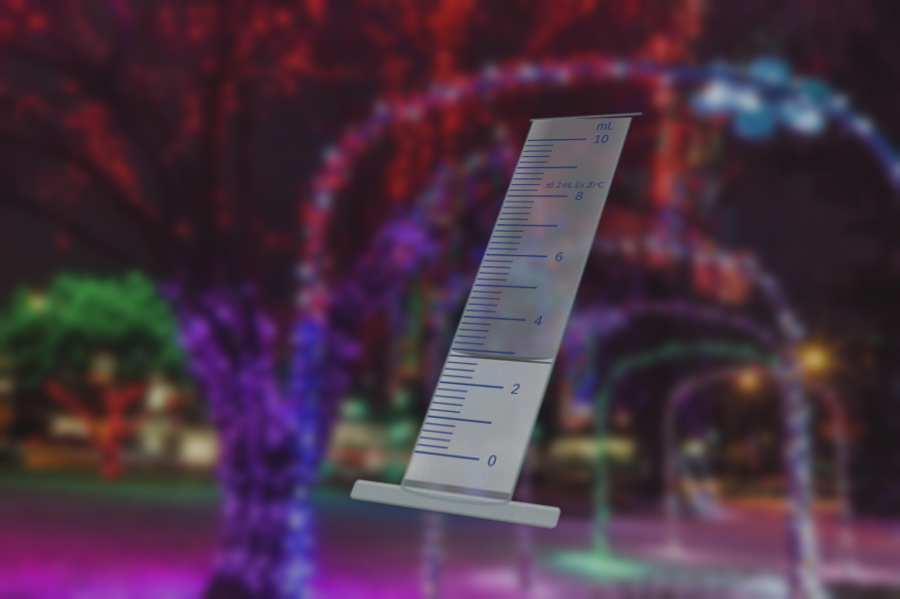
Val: 2.8 mL
